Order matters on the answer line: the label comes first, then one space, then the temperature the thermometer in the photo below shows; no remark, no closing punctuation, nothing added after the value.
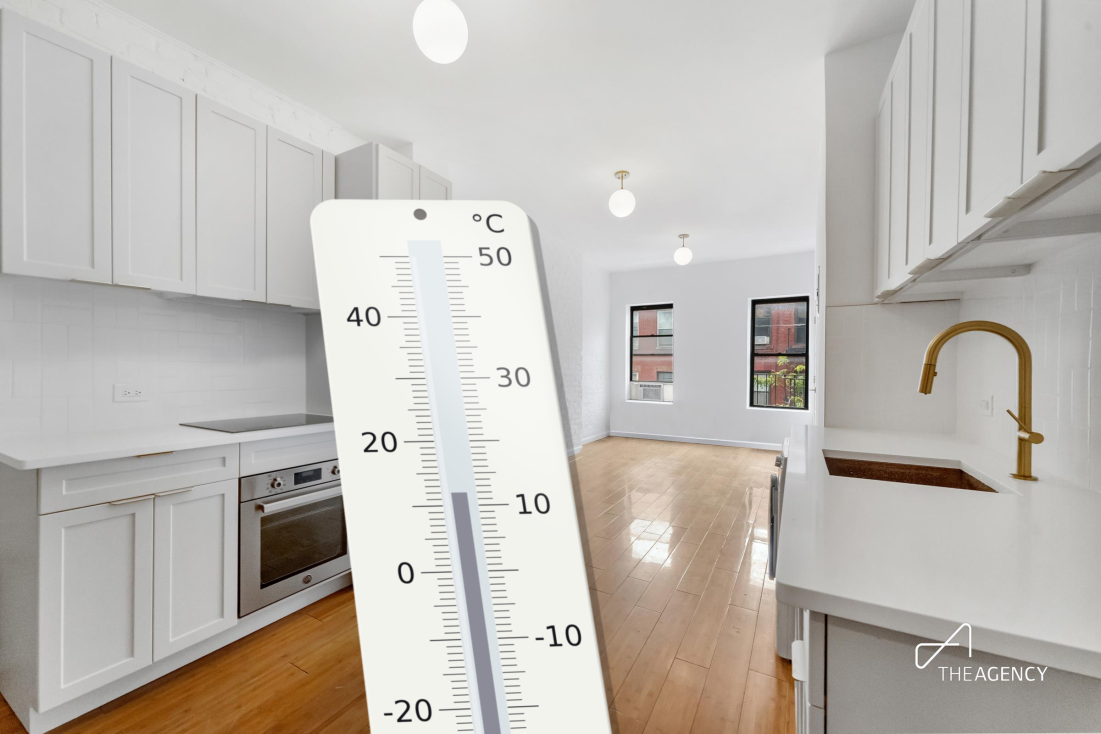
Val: 12 °C
